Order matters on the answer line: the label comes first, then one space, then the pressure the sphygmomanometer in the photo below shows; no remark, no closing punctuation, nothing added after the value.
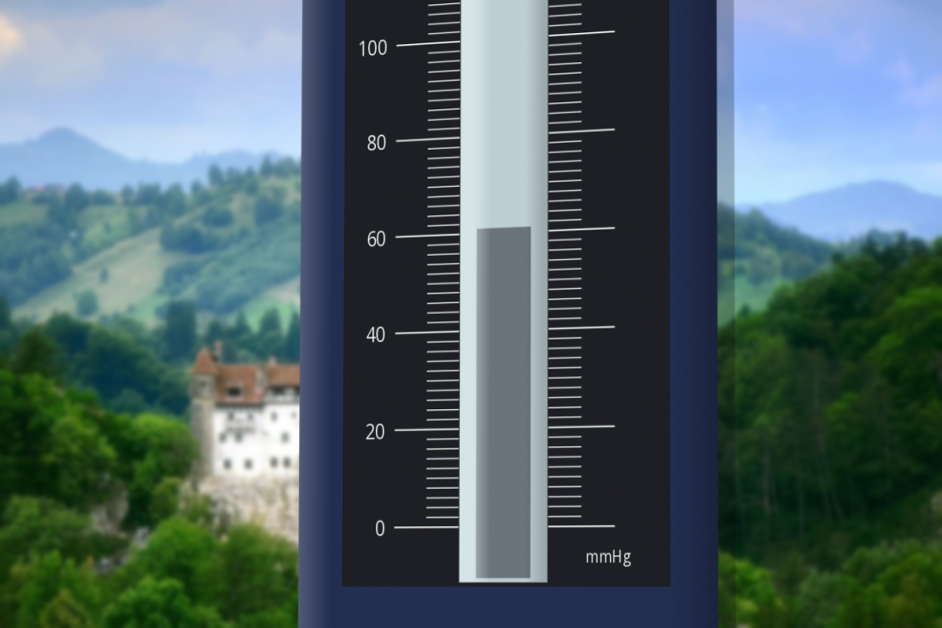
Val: 61 mmHg
